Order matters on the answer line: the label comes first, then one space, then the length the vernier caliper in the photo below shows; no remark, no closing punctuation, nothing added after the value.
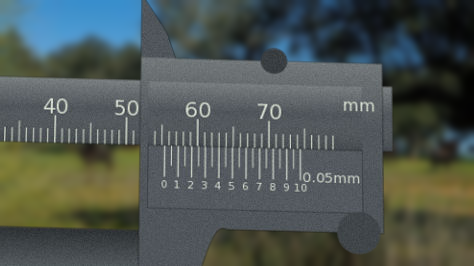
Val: 55.4 mm
